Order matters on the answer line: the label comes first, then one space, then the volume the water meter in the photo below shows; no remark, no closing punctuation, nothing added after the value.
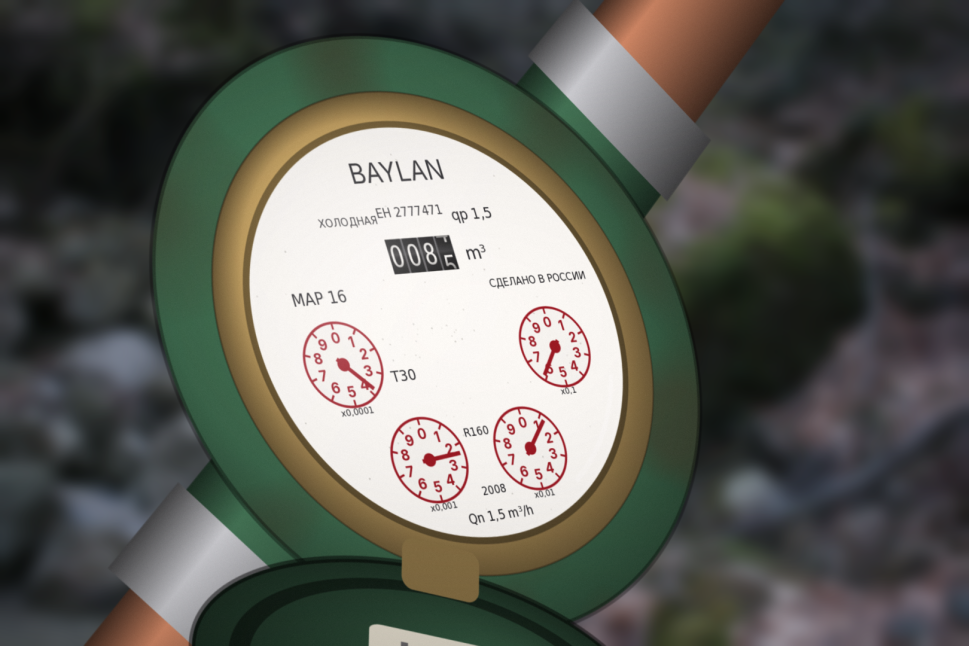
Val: 84.6123 m³
